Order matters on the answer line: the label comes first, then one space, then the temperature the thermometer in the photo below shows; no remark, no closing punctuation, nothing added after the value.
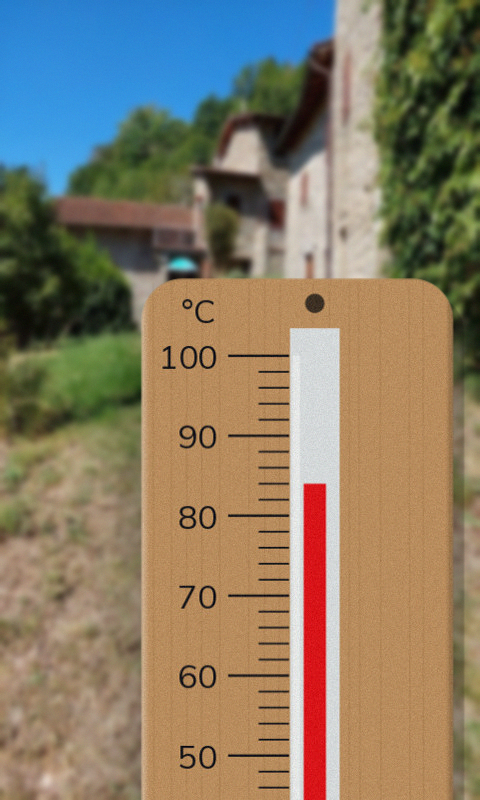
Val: 84 °C
